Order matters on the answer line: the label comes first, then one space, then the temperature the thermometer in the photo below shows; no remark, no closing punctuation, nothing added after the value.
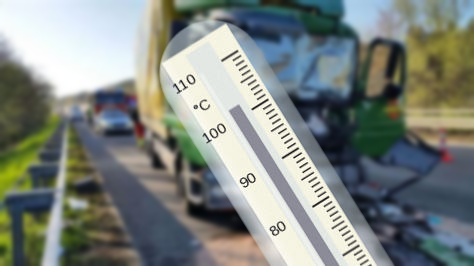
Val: 102 °C
